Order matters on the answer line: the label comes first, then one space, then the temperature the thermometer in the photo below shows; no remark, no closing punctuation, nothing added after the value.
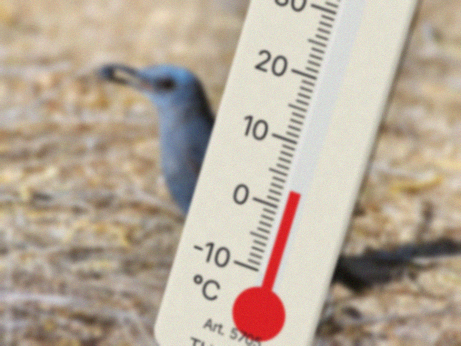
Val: 3 °C
